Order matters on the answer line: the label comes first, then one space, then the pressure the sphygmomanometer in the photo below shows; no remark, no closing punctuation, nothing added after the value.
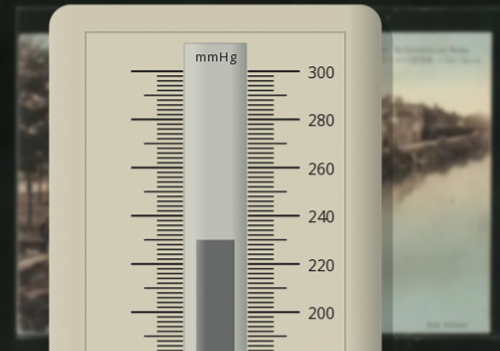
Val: 230 mmHg
